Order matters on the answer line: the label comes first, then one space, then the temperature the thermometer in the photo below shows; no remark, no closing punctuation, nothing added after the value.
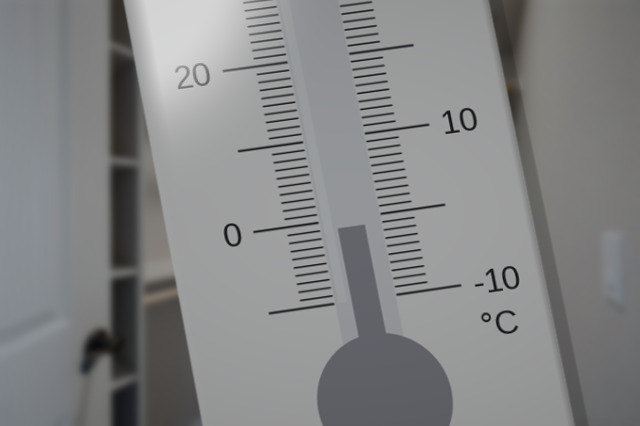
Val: -1 °C
